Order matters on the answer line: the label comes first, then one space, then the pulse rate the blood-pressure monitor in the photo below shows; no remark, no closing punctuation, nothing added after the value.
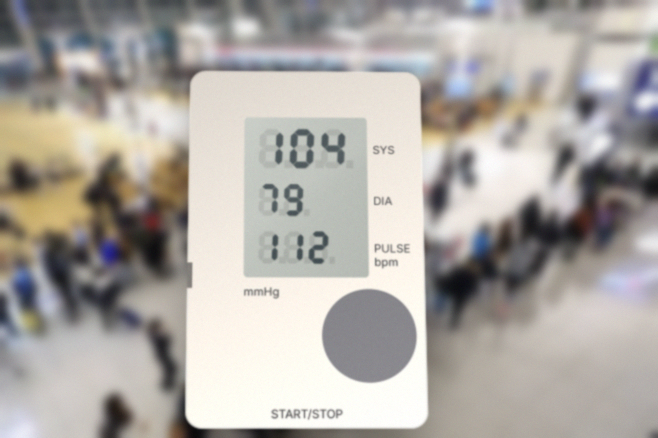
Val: 112 bpm
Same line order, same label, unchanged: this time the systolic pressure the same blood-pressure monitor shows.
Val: 104 mmHg
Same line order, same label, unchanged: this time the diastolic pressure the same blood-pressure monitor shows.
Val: 79 mmHg
